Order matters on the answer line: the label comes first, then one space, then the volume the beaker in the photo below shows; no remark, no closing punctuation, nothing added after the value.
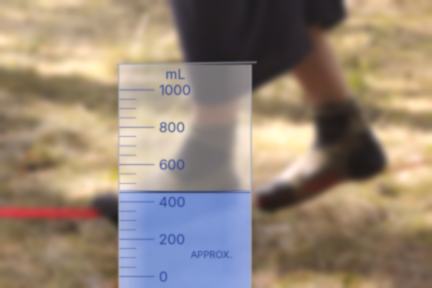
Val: 450 mL
